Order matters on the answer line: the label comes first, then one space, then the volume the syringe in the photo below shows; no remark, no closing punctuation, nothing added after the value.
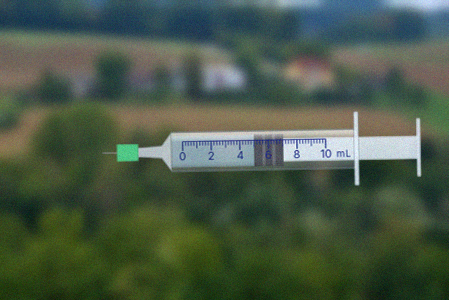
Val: 5 mL
